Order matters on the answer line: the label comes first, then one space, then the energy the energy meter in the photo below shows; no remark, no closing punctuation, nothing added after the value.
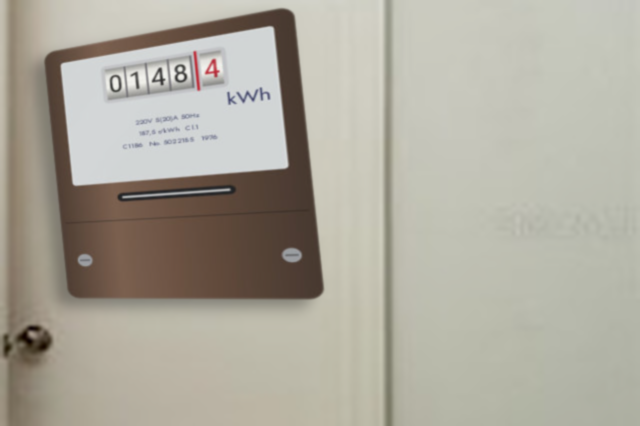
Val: 148.4 kWh
